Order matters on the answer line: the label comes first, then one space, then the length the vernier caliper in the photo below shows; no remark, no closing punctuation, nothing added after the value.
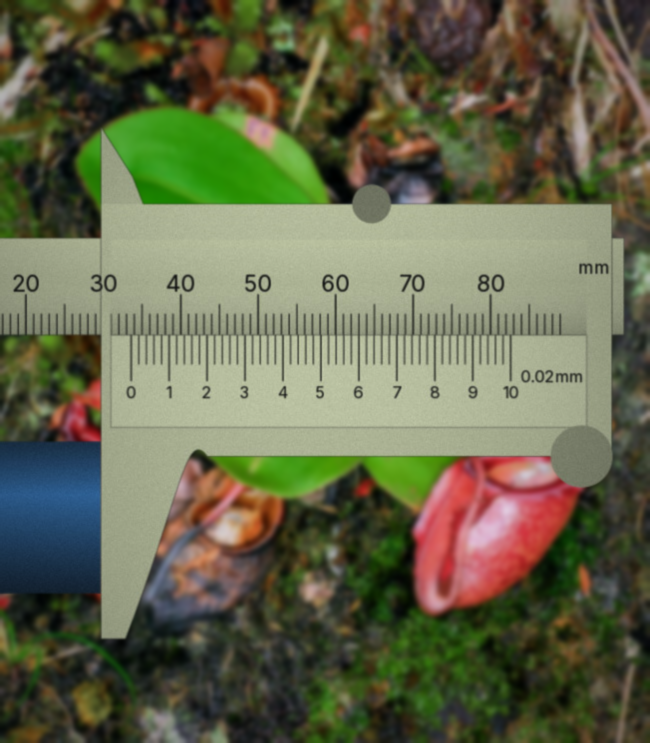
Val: 33.6 mm
